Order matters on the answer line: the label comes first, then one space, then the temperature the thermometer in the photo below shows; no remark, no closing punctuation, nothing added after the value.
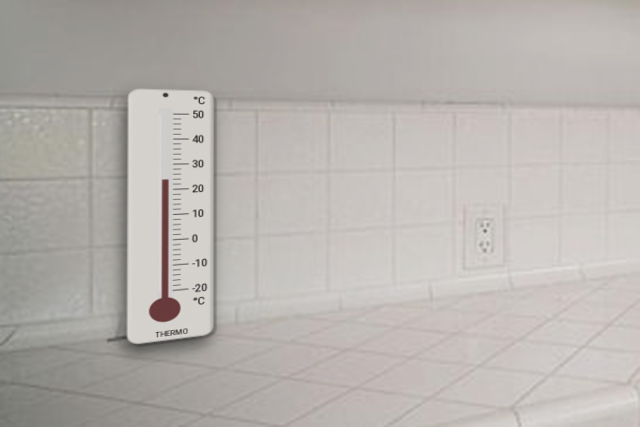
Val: 24 °C
